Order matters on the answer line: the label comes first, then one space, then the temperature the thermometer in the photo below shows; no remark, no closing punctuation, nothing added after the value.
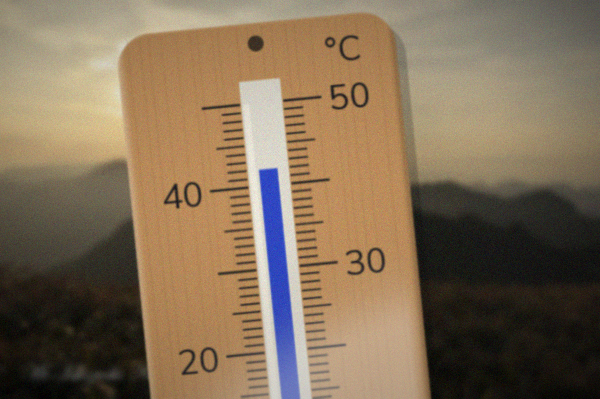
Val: 42 °C
